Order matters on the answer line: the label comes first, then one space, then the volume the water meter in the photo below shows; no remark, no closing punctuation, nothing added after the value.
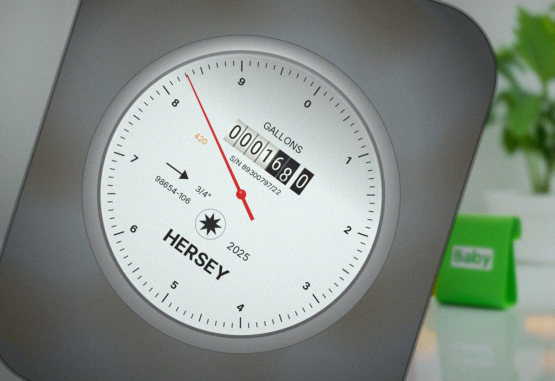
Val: 1678.3 gal
